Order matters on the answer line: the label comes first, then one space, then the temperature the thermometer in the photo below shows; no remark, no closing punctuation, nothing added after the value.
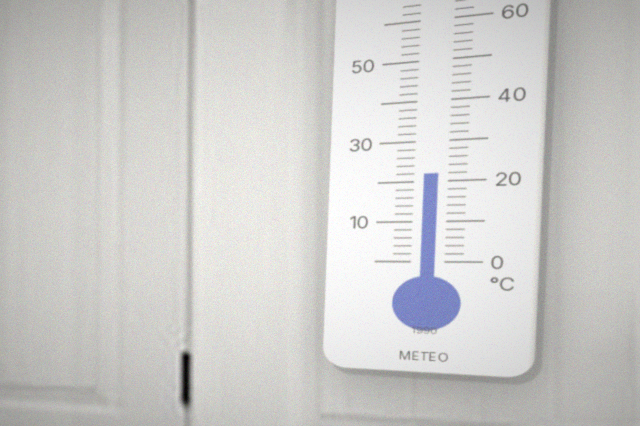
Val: 22 °C
